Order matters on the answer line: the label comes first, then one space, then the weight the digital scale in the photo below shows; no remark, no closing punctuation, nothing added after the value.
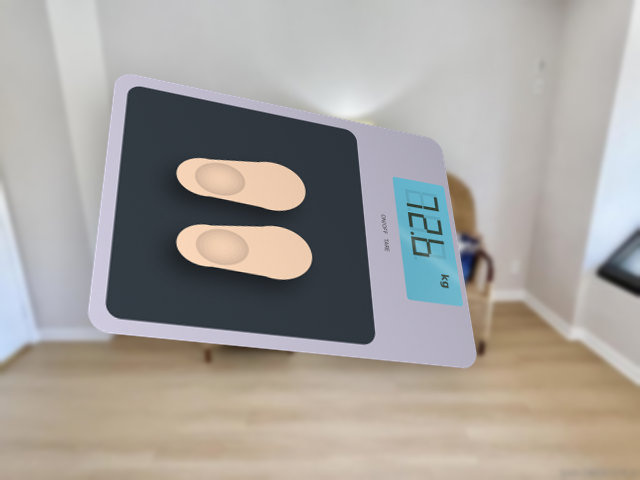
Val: 72.6 kg
